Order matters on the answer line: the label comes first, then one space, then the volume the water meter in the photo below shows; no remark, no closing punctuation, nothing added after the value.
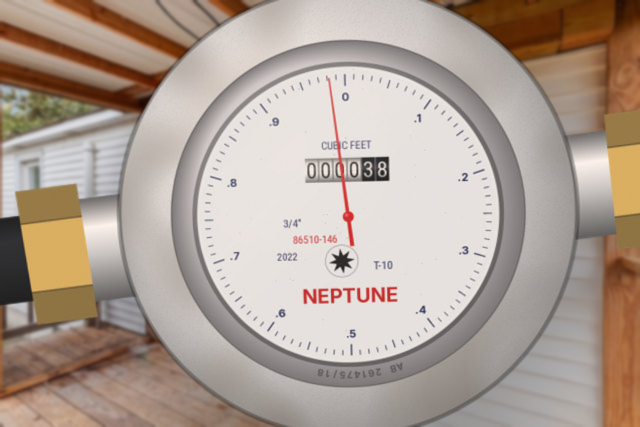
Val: 37.98 ft³
